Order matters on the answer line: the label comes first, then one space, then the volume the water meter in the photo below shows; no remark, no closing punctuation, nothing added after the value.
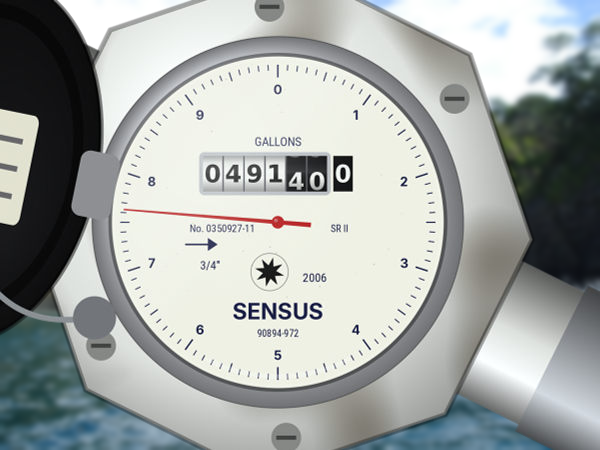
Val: 491397.6 gal
